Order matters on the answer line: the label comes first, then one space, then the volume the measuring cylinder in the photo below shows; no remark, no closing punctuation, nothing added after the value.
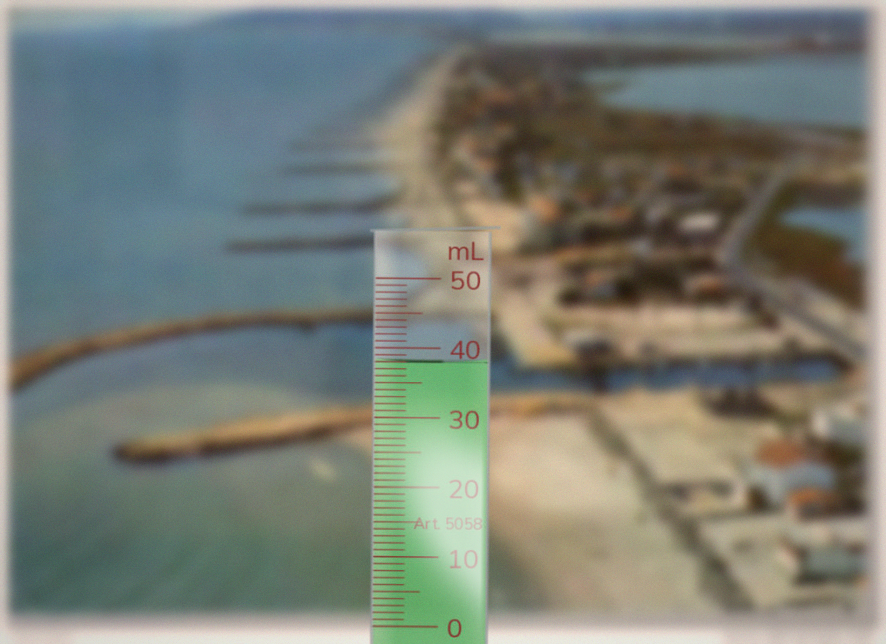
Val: 38 mL
